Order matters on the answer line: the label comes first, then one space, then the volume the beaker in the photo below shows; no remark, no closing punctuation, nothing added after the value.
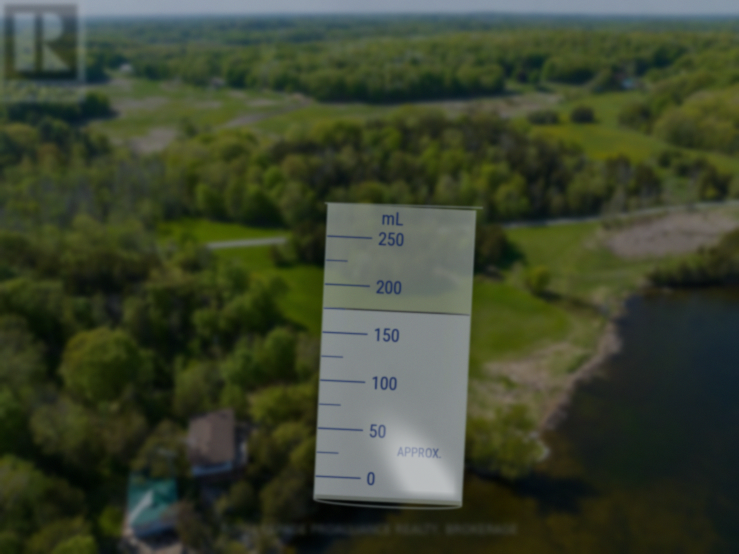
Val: 175 mL
